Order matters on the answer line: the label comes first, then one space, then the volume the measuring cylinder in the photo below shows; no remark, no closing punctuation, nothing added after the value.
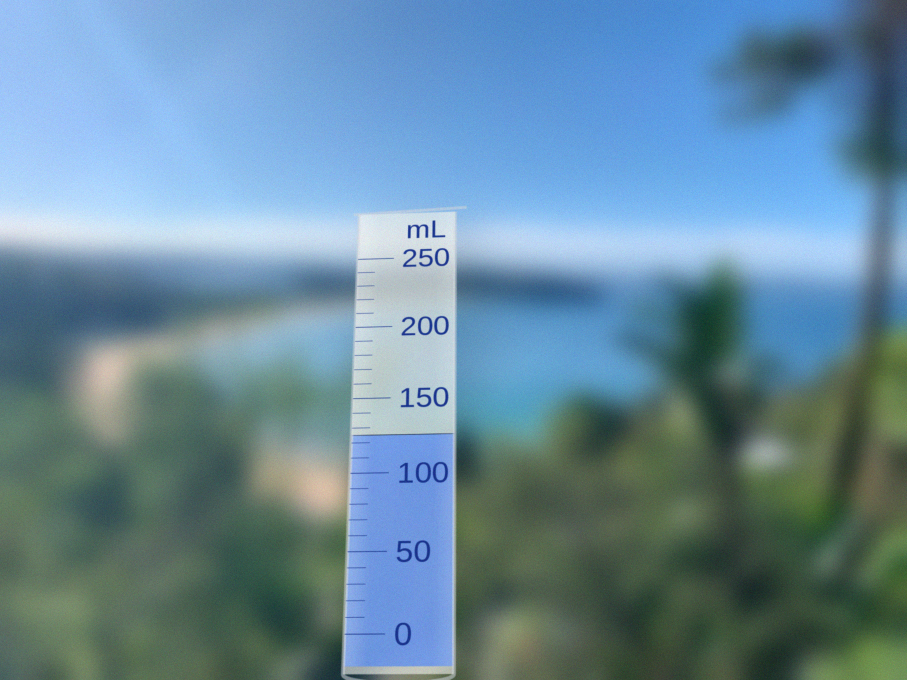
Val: 125 mL
